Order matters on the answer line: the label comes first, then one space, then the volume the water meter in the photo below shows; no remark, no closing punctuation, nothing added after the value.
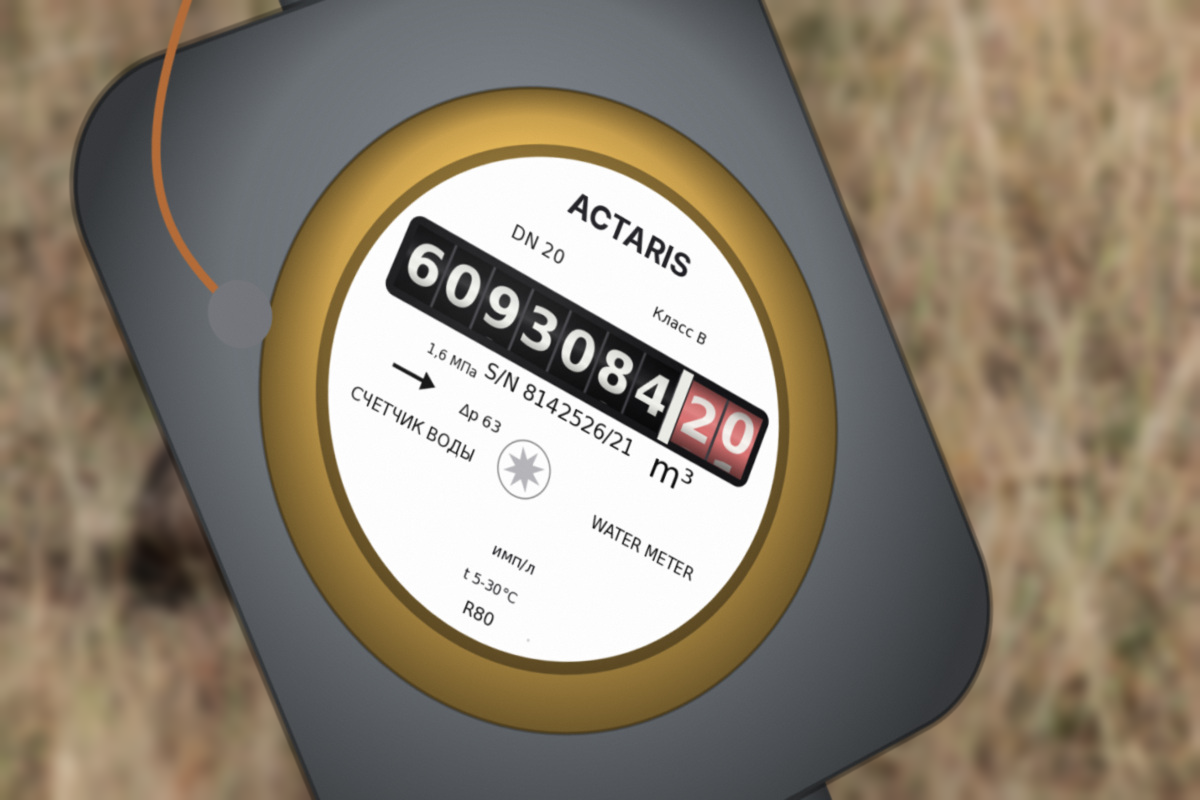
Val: 6093084.20 m³
